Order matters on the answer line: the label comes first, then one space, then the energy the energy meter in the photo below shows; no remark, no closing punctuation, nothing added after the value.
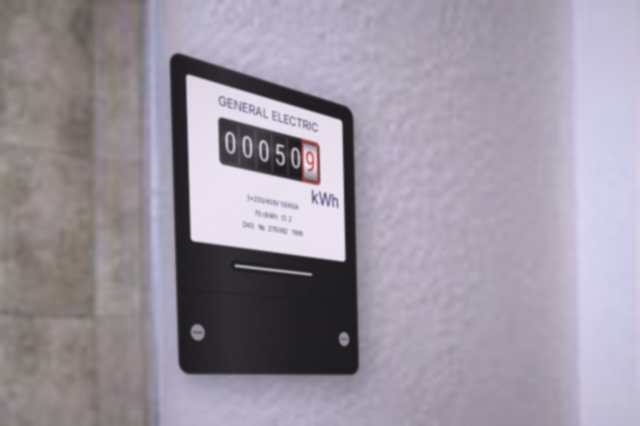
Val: 50.9 kWh
